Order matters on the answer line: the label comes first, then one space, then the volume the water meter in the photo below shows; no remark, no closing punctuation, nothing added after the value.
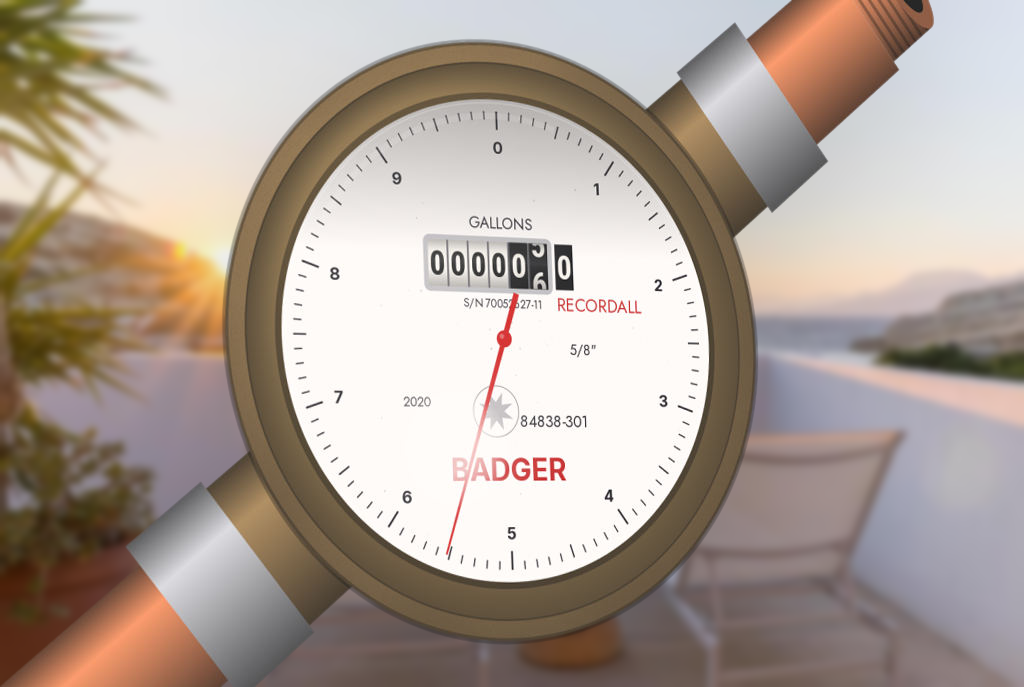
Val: 55.5 gal
